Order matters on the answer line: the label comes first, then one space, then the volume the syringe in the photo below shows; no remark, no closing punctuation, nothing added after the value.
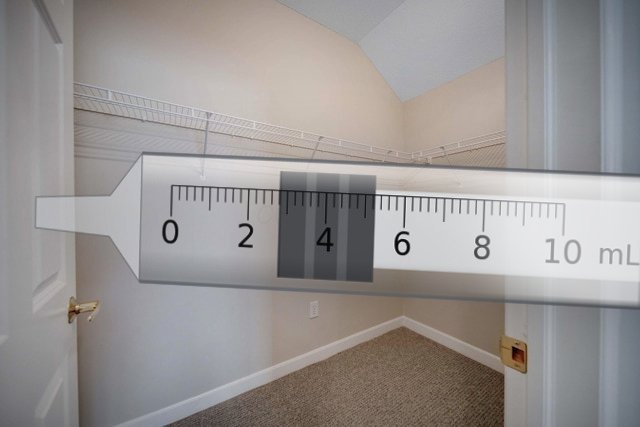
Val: 2.8 mL
